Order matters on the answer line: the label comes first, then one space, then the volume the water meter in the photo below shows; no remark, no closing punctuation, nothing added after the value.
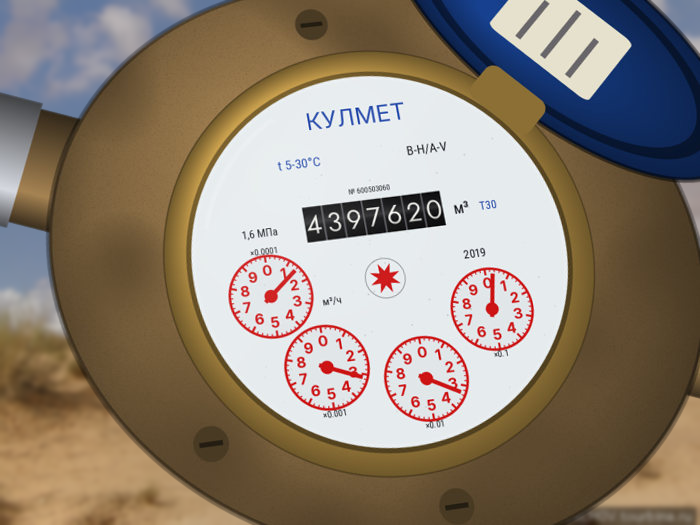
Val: 4397620.0331 m³
